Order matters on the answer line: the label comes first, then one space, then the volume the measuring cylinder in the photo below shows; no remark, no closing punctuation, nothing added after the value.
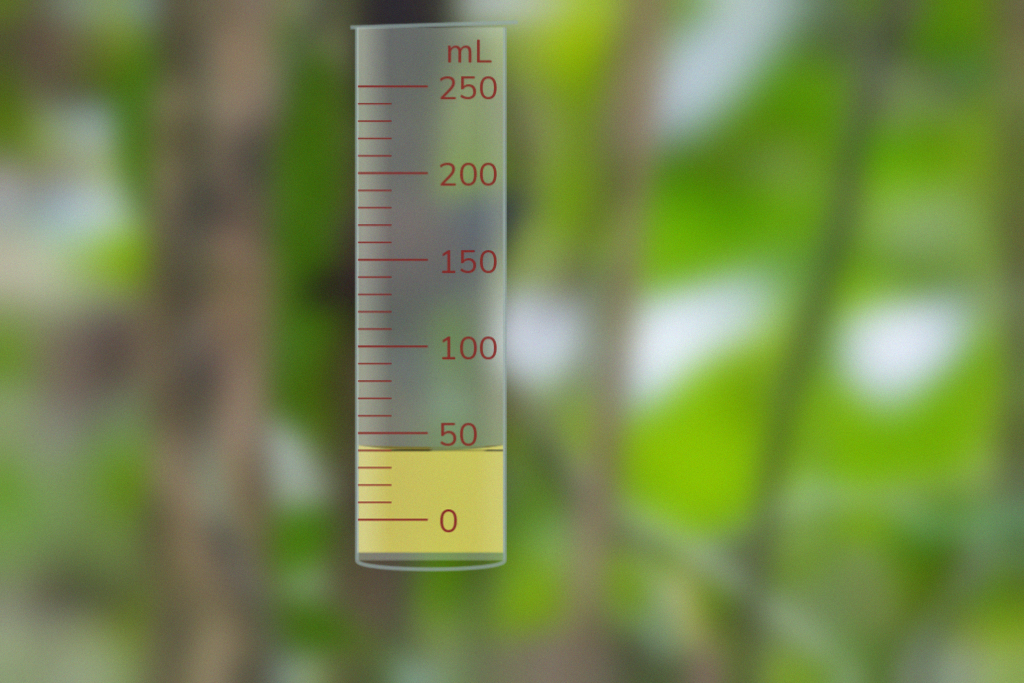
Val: 40 mL
